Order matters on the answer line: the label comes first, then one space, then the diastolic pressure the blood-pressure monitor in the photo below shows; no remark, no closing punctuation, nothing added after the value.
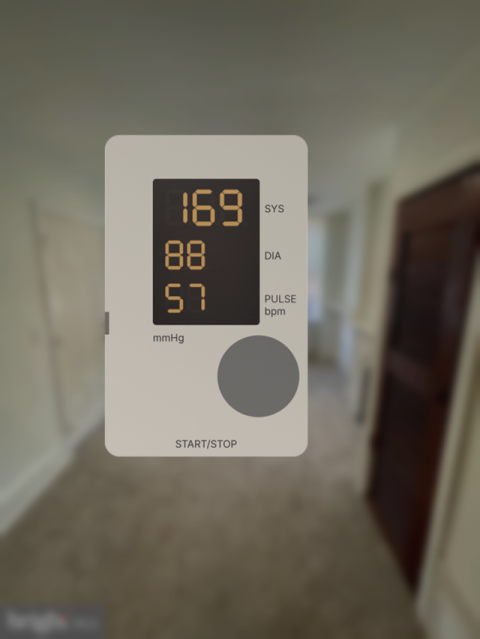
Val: 88 mmHg
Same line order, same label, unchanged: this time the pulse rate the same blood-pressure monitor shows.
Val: 57 bpm
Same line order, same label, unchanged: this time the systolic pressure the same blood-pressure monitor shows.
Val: 169 mmHg
